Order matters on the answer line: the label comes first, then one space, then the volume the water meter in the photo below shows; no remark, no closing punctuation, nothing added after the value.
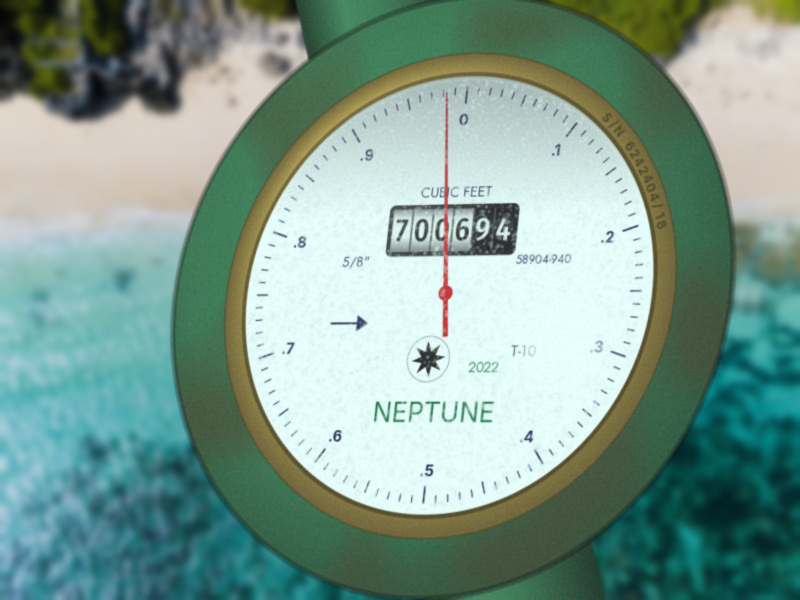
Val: 700693.98 ft³
